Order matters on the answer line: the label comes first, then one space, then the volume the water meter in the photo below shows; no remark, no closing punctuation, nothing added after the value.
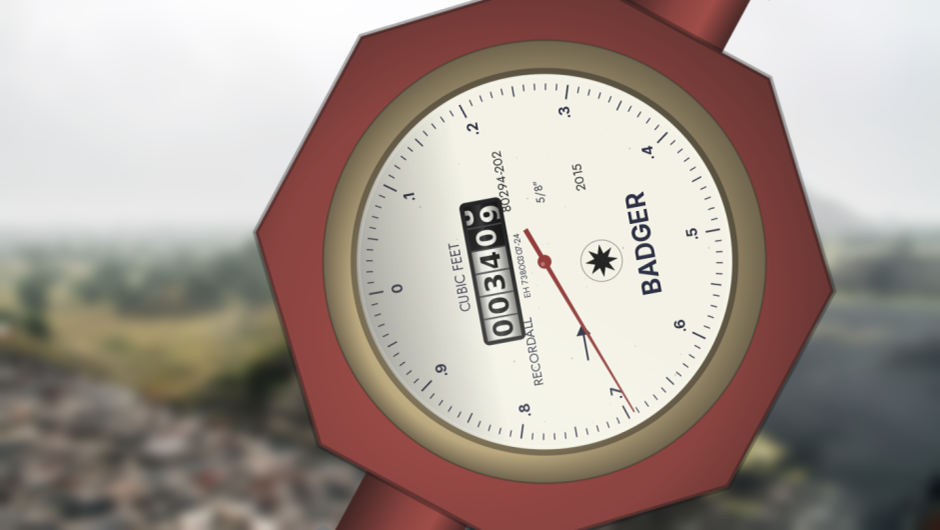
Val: 3408.69 ft³
